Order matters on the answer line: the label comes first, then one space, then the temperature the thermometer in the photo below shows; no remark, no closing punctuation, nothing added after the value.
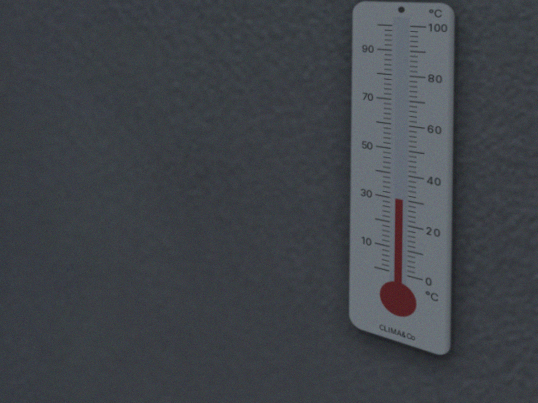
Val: 30 °C
